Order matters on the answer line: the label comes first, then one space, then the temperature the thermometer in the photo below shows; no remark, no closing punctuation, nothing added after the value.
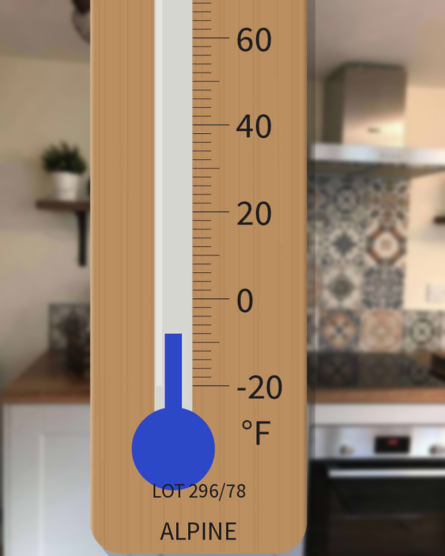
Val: -8 °F
